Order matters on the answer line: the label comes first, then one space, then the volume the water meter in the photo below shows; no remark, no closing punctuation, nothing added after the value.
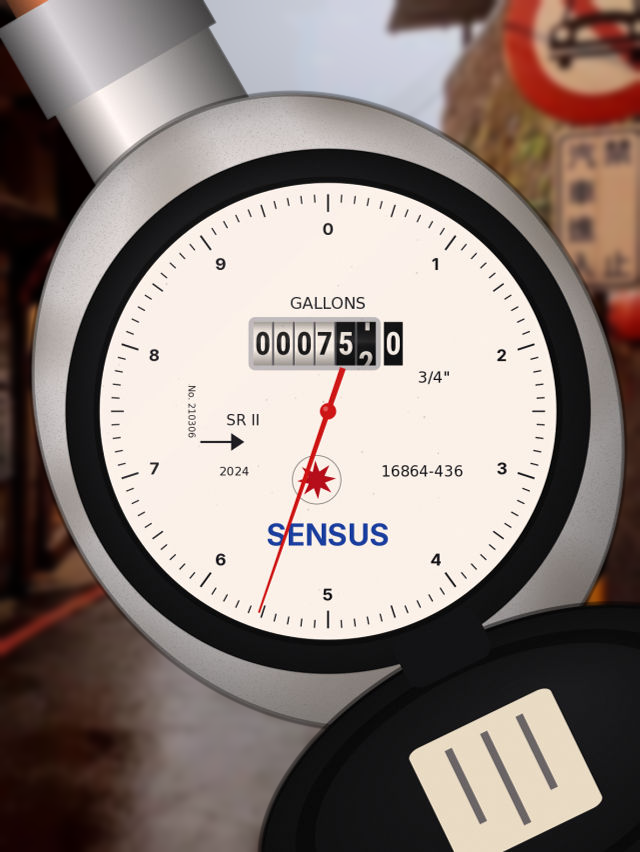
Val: 7515.5 gal
